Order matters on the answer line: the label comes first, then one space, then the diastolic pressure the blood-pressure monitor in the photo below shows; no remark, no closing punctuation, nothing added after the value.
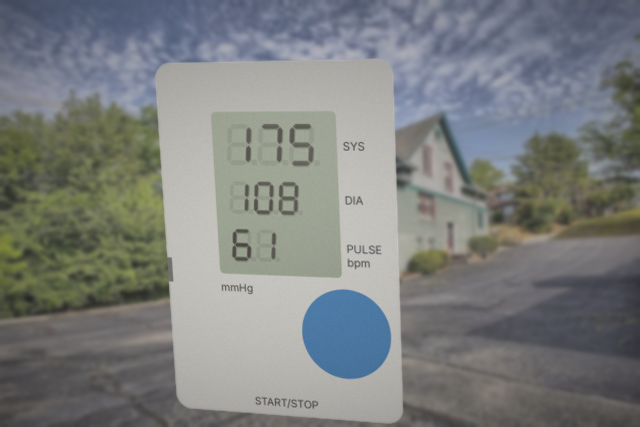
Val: 108 mmHg
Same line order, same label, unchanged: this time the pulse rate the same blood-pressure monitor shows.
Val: 61 bpm
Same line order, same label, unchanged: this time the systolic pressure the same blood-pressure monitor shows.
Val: 175 mmHg
